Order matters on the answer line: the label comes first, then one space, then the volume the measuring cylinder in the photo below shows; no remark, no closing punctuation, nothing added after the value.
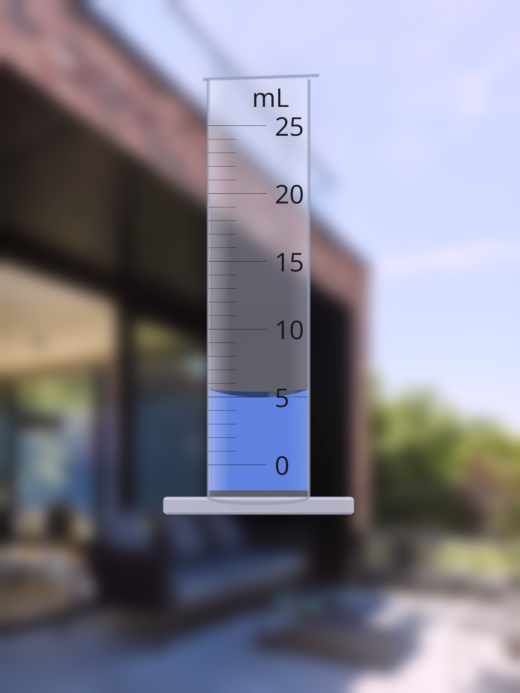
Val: 5 mL
